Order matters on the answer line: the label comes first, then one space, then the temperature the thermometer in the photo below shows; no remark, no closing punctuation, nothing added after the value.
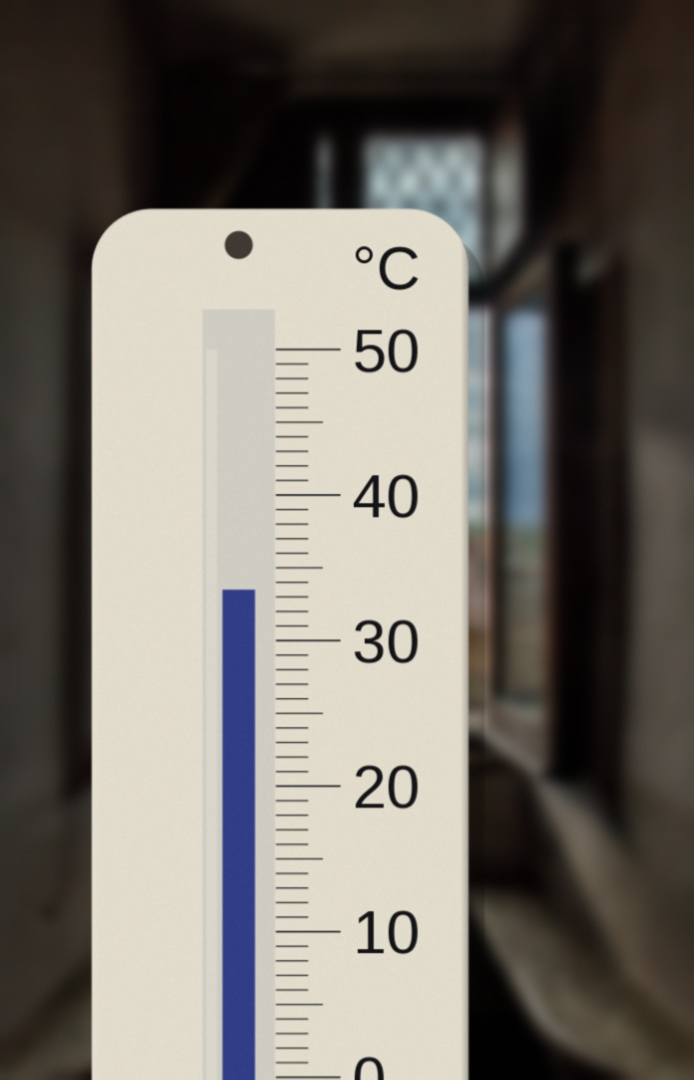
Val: 33.5 °C
